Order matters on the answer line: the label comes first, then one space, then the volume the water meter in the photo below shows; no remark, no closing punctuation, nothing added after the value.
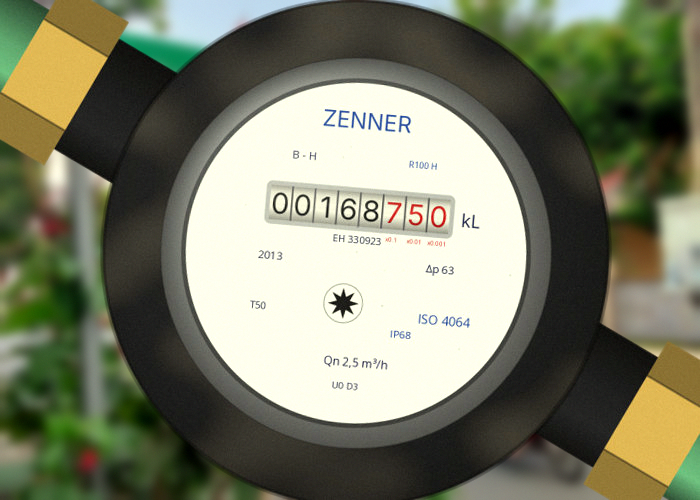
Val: 168.750 kL
